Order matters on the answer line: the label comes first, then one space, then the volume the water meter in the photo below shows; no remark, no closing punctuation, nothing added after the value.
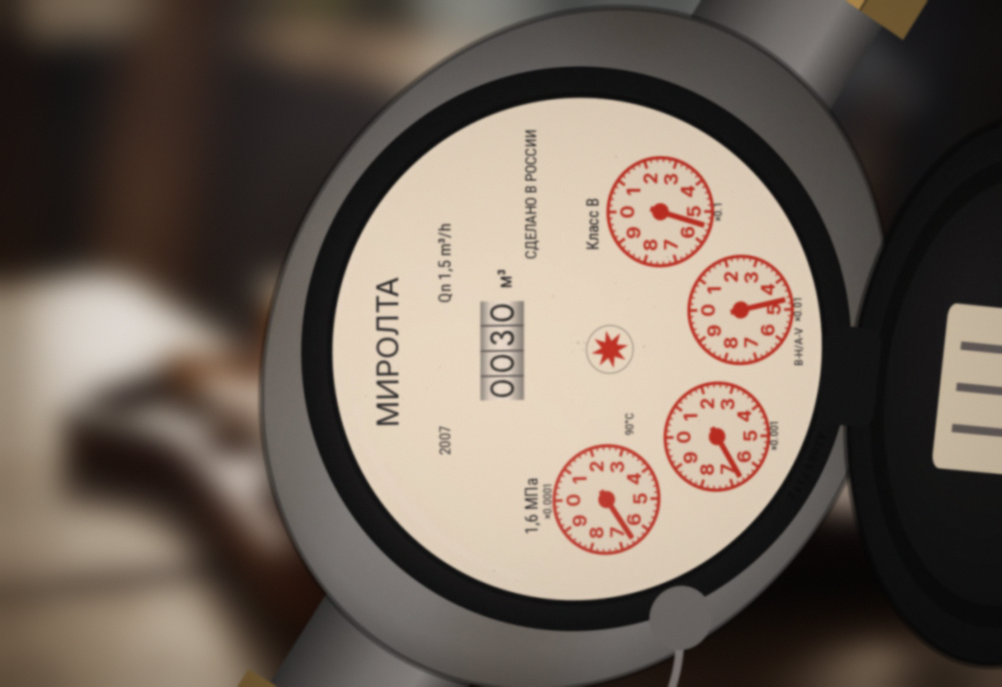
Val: 30.5466 m³
